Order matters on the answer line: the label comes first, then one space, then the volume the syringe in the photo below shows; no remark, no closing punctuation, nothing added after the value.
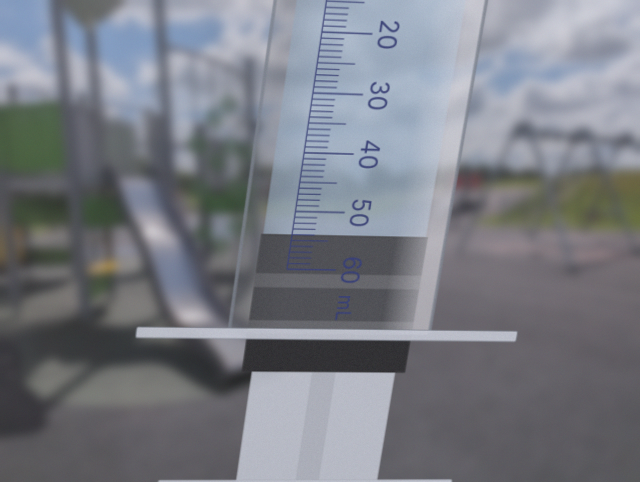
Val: 54 mL
